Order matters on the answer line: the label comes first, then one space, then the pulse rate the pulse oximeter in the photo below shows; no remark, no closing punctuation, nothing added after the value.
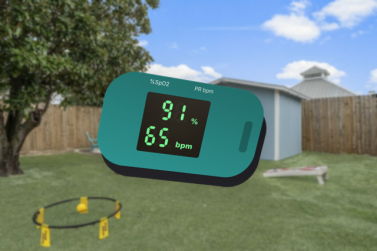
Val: 65 bpm
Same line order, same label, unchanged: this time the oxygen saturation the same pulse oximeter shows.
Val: 91 %
